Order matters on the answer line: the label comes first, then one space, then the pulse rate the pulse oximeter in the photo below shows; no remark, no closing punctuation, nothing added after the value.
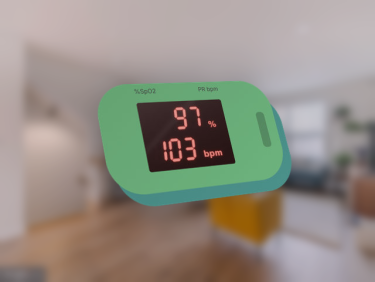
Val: 103 bpm
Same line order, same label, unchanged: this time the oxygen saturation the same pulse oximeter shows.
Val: 97 %
